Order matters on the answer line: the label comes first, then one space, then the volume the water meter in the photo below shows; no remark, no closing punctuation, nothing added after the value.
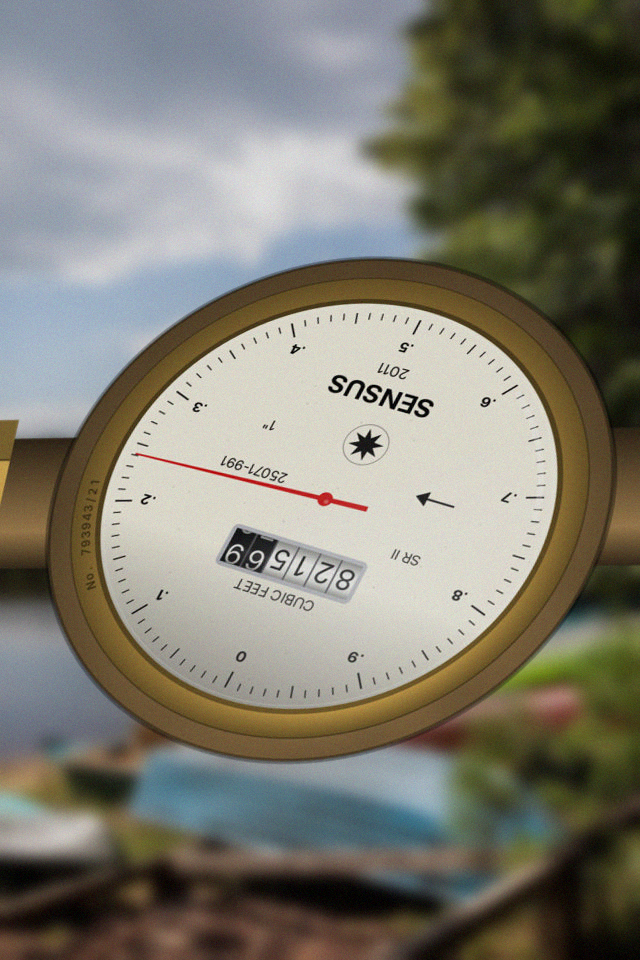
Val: 821569.24 ft³
